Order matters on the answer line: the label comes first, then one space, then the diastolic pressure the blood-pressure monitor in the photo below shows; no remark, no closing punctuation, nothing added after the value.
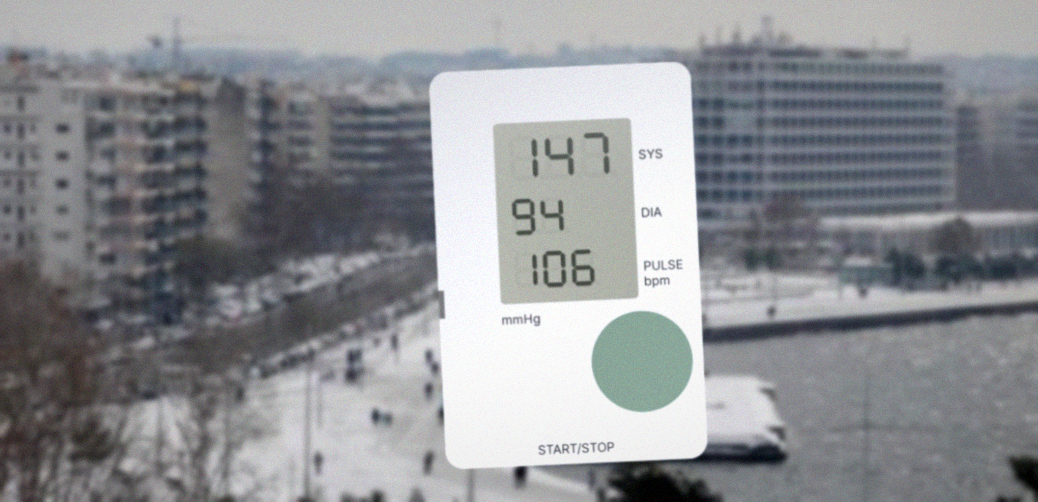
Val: 94 mmHg
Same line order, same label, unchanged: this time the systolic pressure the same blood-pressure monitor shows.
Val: 147 mmHg
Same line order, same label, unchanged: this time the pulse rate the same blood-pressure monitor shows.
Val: 106 bpm
